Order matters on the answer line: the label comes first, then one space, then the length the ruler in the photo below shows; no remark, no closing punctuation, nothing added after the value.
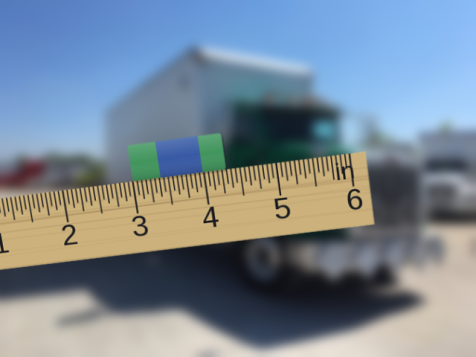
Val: 1.3125 in
